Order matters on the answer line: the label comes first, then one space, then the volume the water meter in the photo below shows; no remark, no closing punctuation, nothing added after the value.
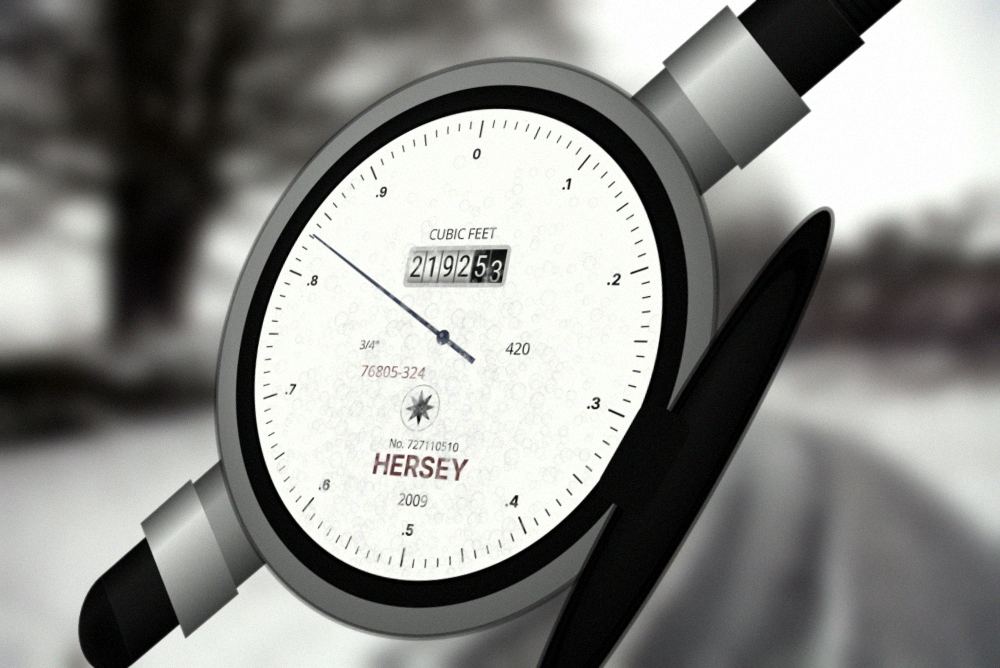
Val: 219252.83 ft³
